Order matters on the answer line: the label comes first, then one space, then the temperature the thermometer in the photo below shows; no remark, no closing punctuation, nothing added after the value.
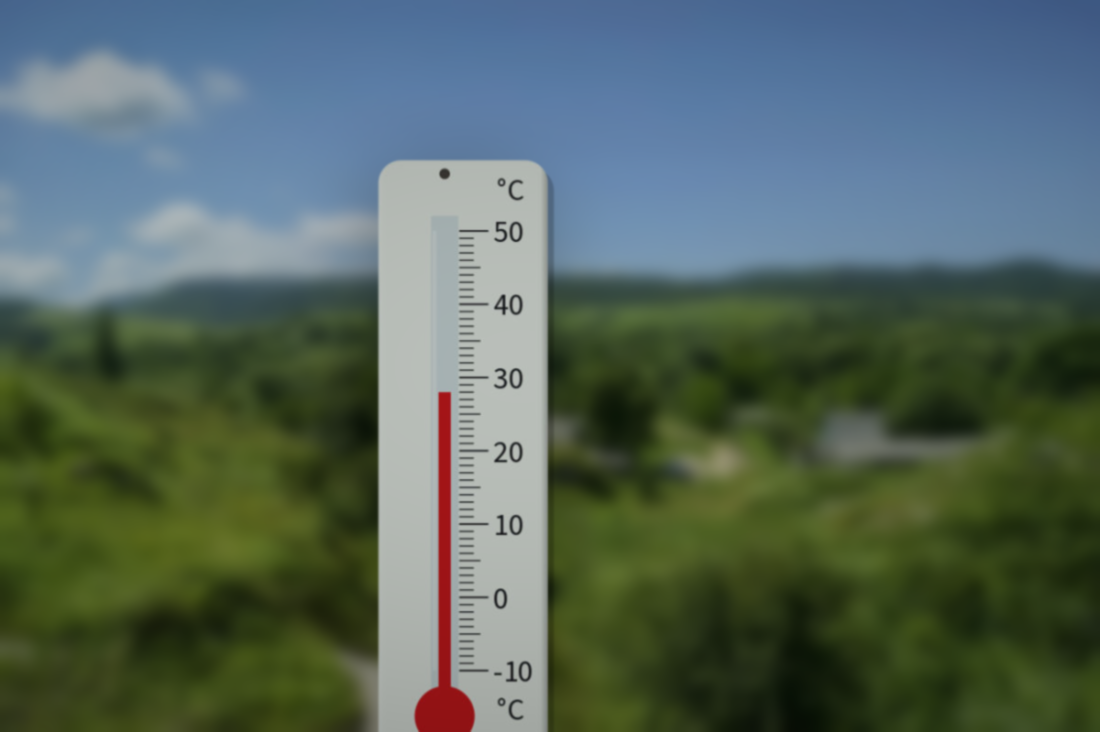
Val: 28 °C
